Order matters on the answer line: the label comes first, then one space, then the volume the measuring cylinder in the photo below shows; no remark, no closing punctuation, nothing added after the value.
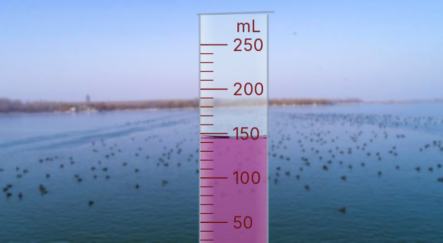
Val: 145 mL
